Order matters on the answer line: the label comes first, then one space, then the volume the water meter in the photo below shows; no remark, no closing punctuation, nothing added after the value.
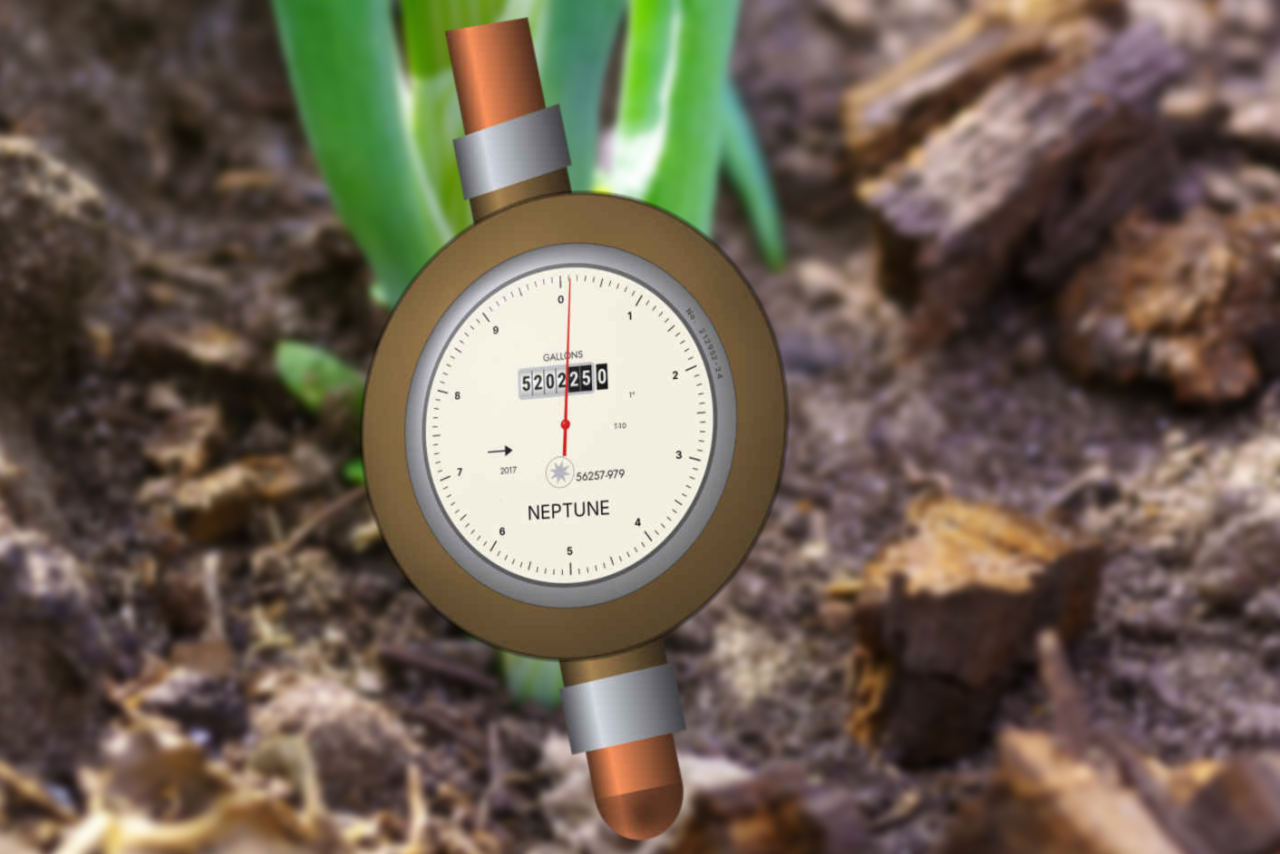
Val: 5202250.1 gal
